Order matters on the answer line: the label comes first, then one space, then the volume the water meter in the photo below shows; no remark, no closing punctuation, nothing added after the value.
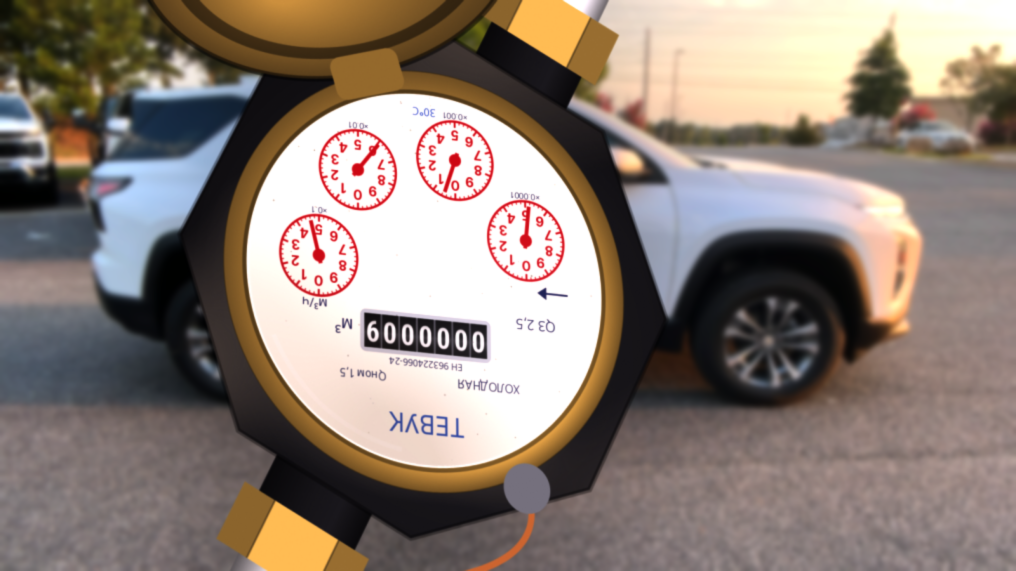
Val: 9.4605 m³
